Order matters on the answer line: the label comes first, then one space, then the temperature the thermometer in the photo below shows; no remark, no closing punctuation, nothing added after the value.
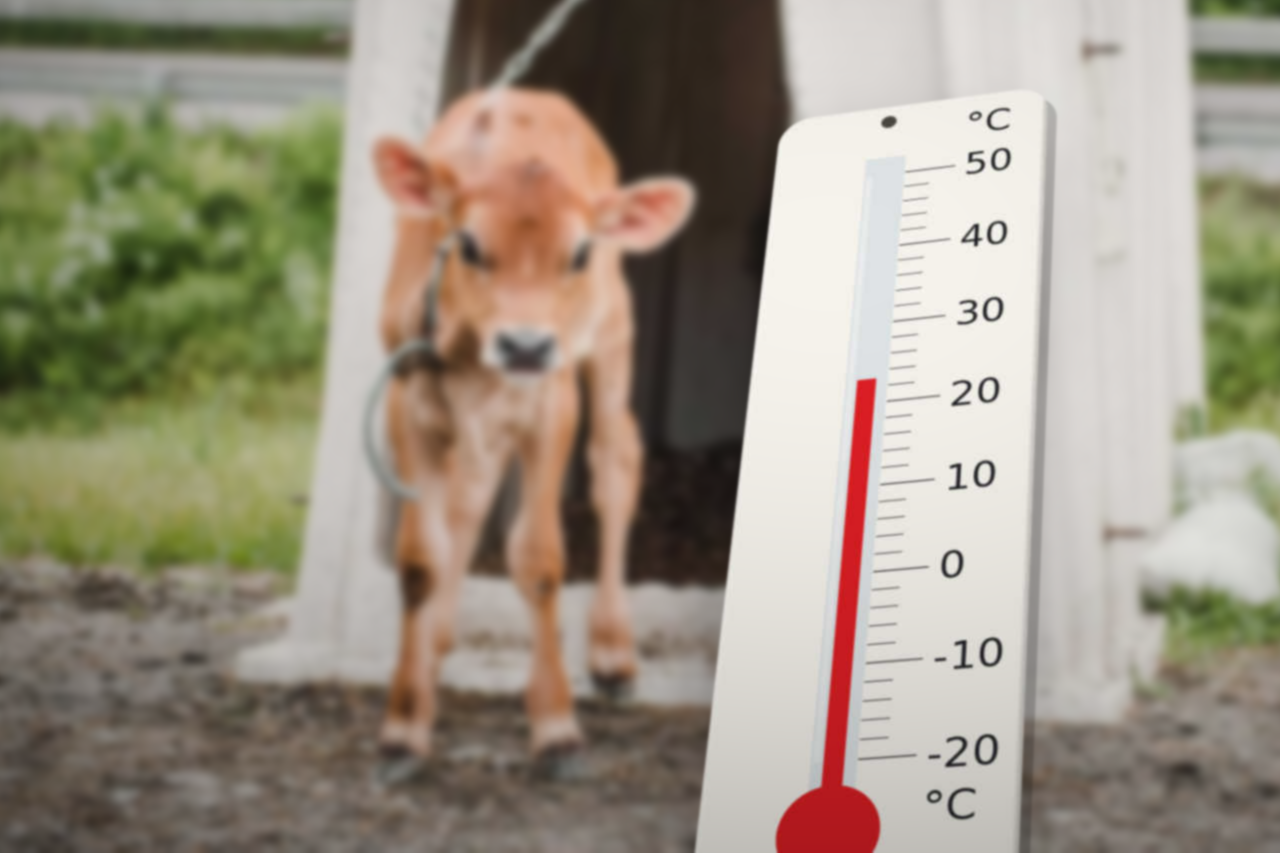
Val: 23 °C
